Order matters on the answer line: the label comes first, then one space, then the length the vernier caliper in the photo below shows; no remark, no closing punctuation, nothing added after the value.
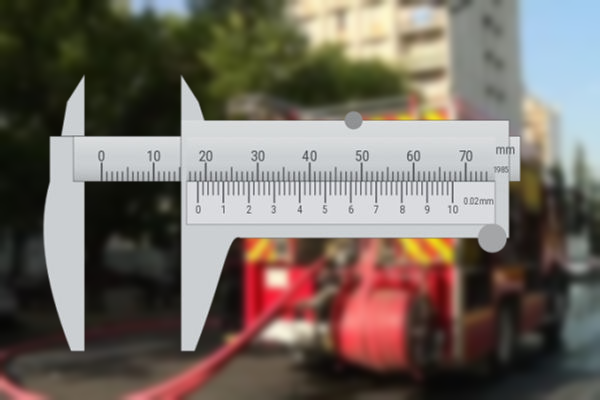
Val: 18.5 mm
